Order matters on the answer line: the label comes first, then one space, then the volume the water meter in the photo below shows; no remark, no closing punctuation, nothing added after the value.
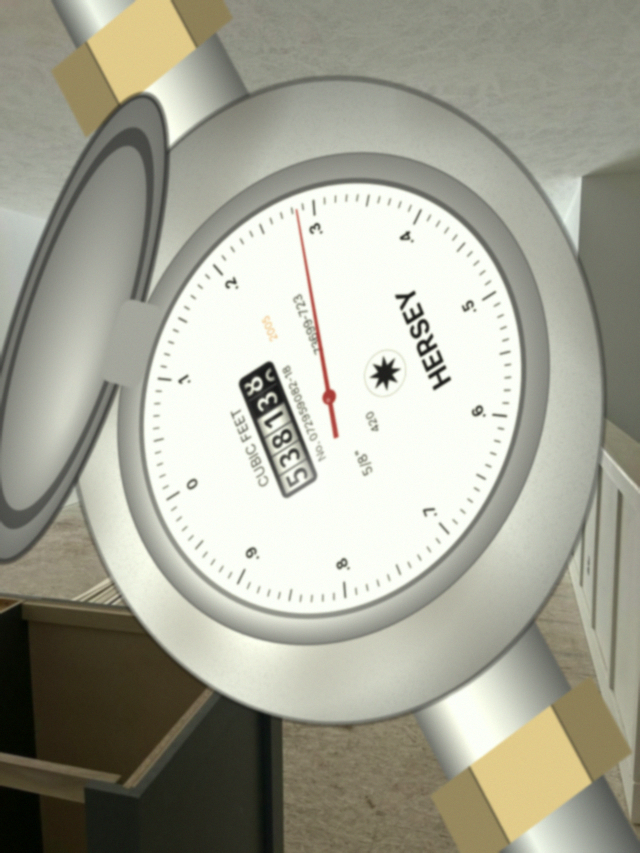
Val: 538138.28 ft³
